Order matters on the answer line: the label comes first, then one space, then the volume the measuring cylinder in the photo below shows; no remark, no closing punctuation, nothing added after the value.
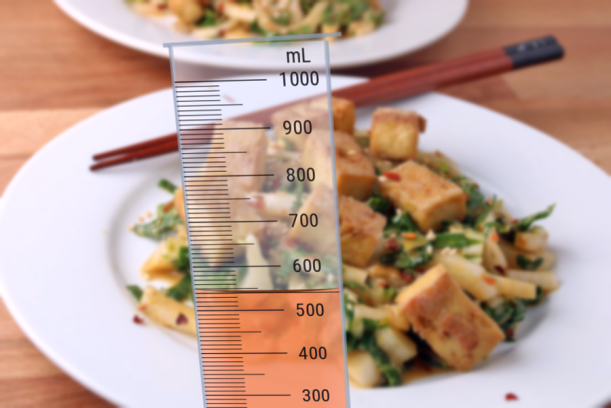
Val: 540 mL
